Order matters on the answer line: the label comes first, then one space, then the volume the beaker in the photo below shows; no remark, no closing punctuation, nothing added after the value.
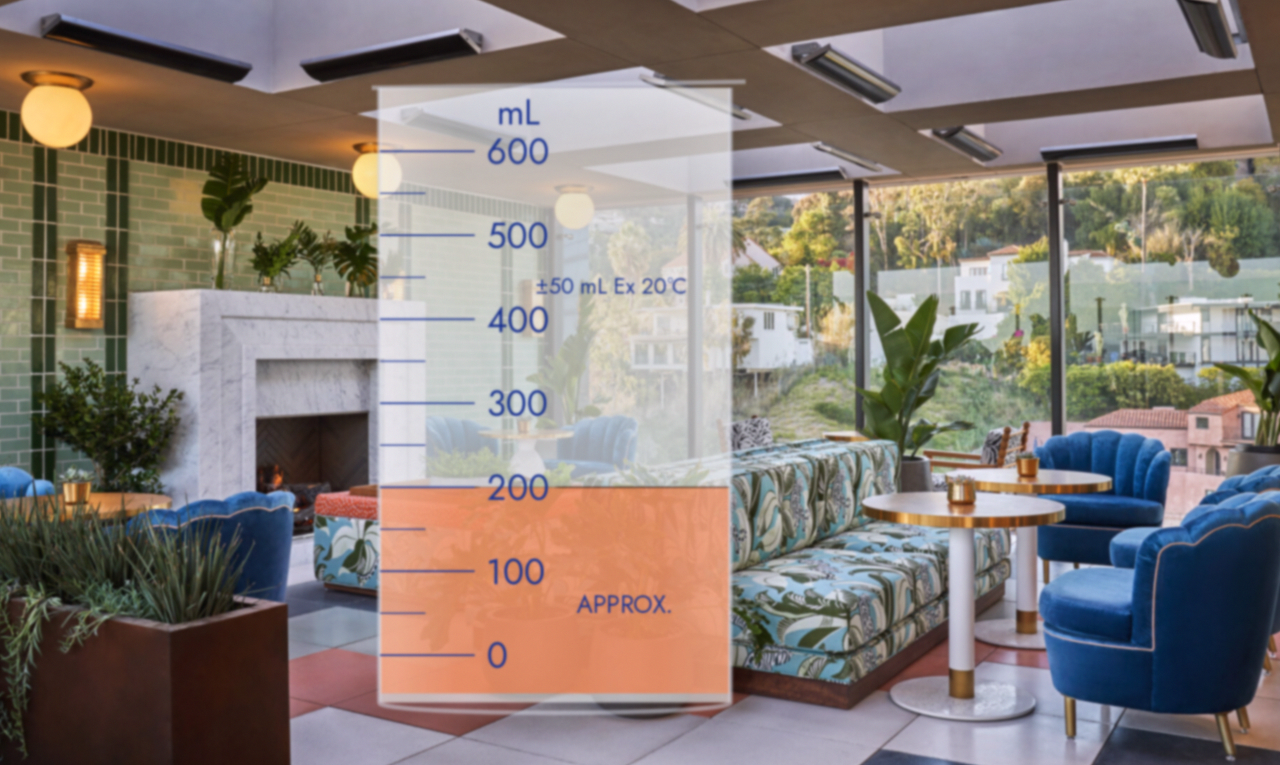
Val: 200 mL
